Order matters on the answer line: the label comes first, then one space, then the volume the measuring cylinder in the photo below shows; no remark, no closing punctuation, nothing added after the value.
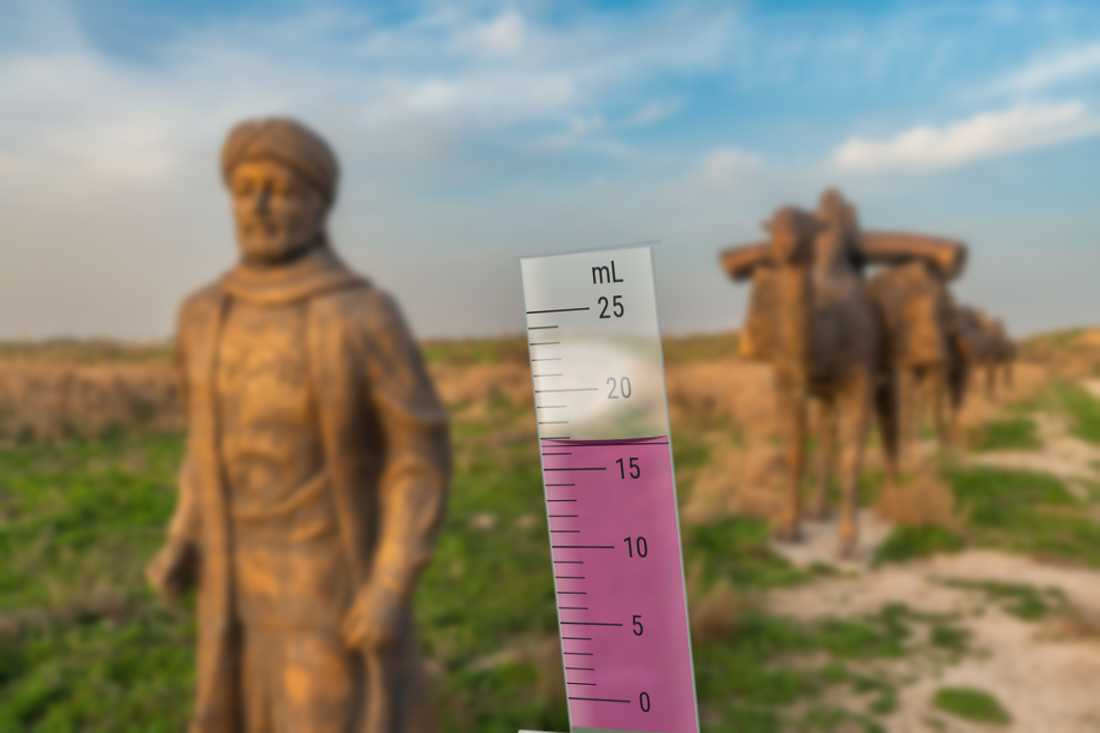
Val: 16.5 mL
